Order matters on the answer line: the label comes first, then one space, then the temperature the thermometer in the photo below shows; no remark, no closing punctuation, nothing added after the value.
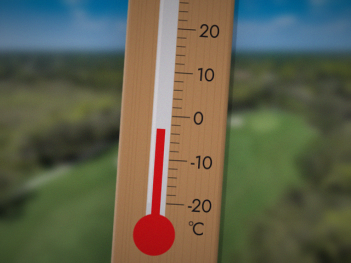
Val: -3 °C
